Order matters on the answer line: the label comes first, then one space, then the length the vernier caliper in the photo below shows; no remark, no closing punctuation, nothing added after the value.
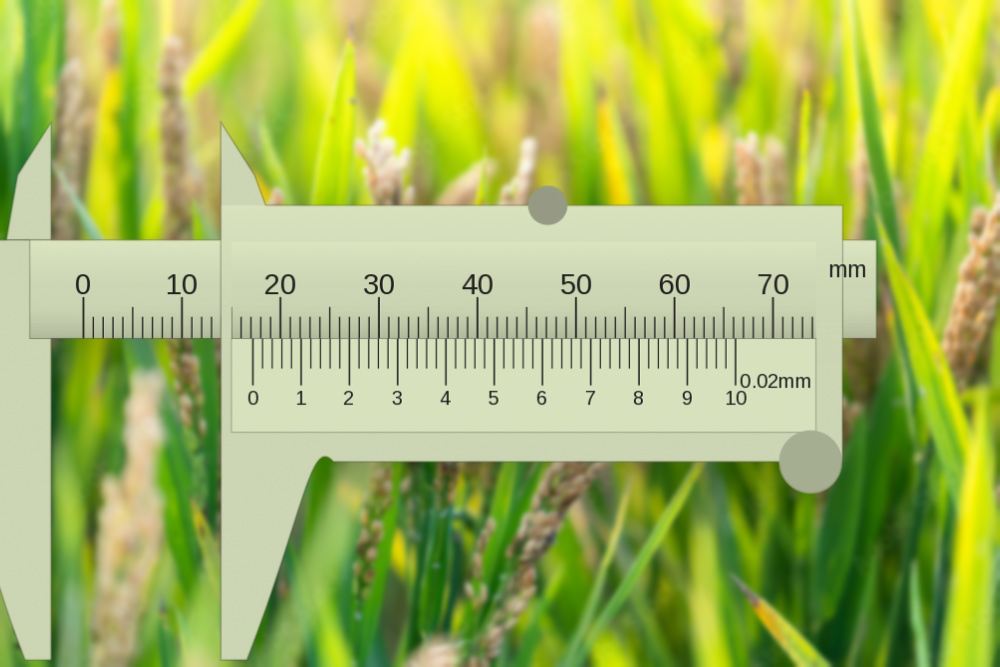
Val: 17.2 mm
